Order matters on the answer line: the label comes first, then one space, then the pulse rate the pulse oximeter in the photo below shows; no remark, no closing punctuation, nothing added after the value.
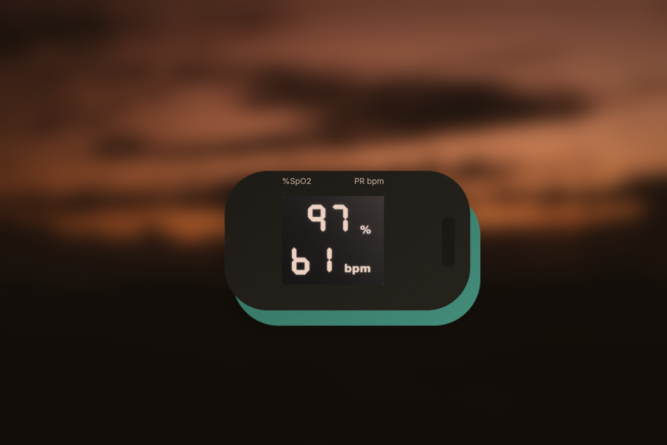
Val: 61 bpm
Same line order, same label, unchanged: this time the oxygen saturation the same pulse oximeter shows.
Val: 97 %
